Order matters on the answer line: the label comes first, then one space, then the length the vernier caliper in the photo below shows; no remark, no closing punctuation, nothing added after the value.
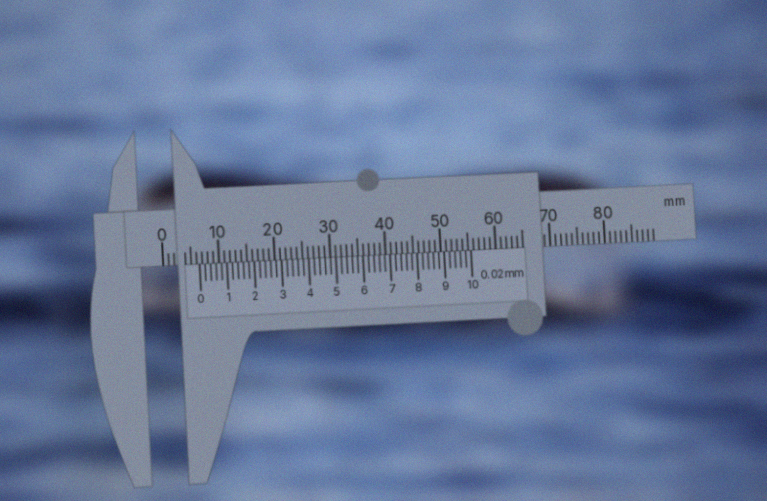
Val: 6.5 mm
